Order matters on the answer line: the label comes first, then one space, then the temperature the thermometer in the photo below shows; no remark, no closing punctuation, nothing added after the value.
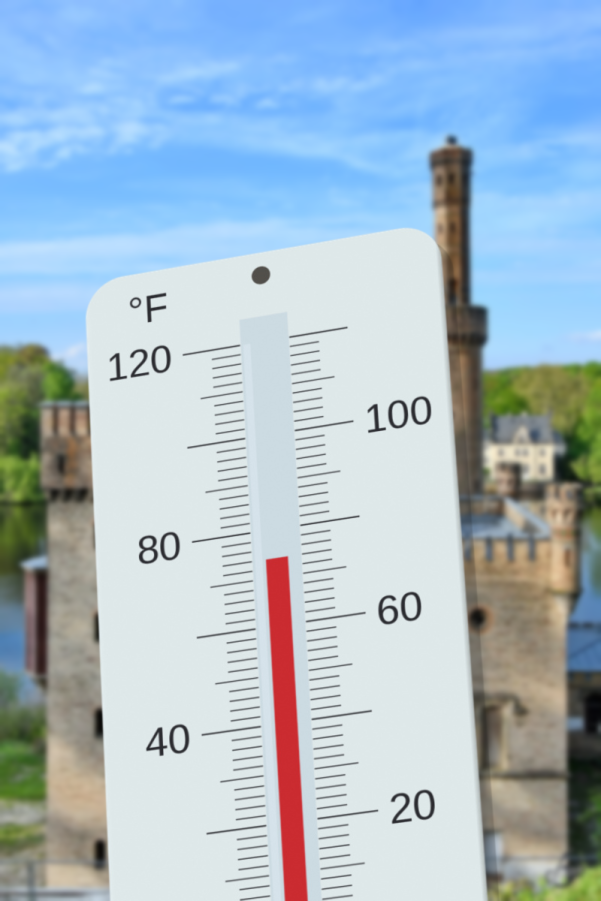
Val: 74 °F
